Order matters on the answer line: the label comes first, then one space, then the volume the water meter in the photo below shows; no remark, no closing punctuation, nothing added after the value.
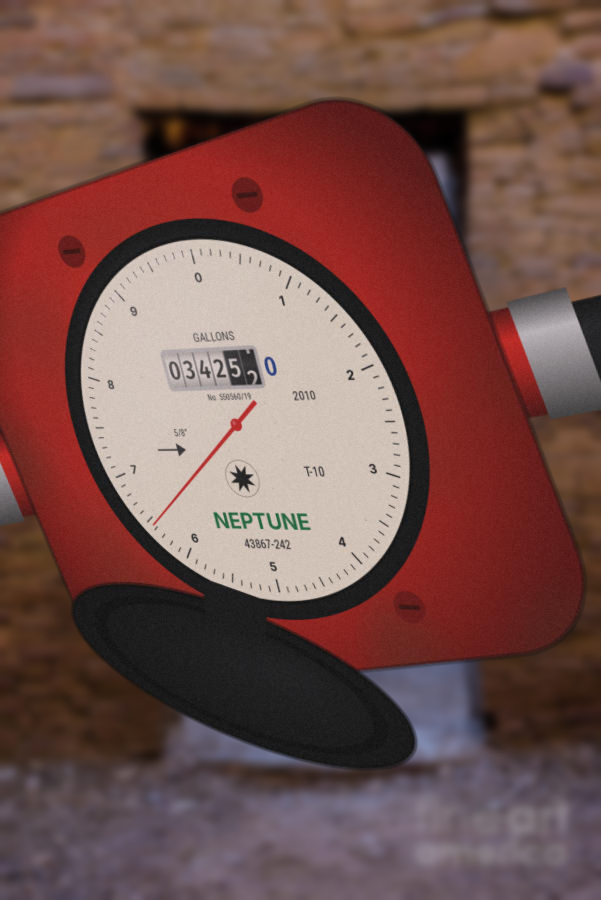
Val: 342516.4 gal
